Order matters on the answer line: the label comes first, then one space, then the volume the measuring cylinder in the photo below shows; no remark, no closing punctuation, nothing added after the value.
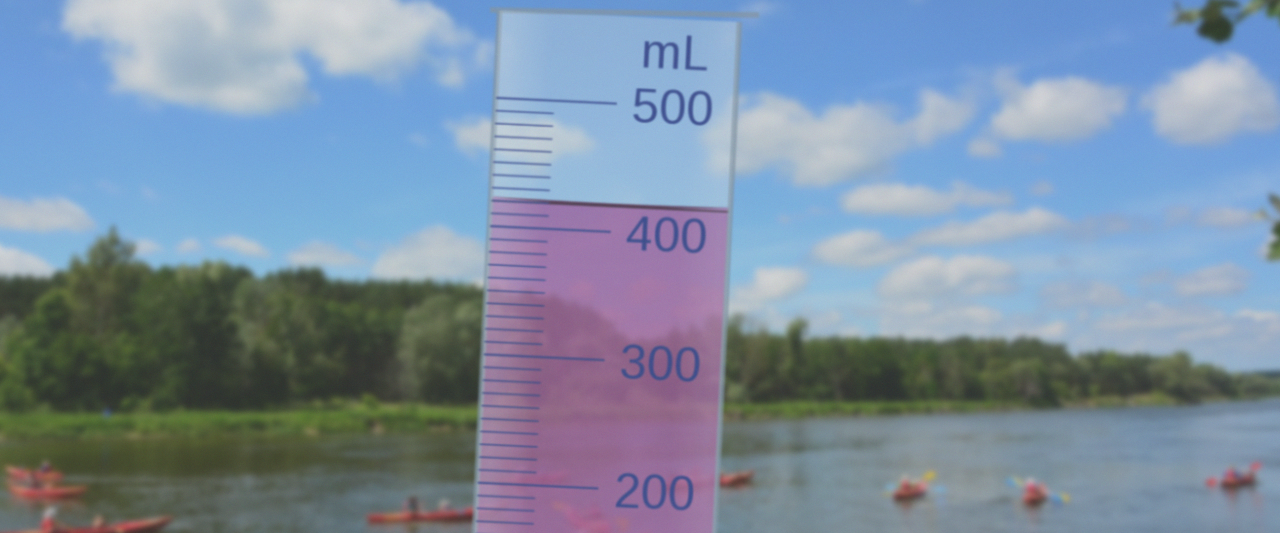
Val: 420 mL
